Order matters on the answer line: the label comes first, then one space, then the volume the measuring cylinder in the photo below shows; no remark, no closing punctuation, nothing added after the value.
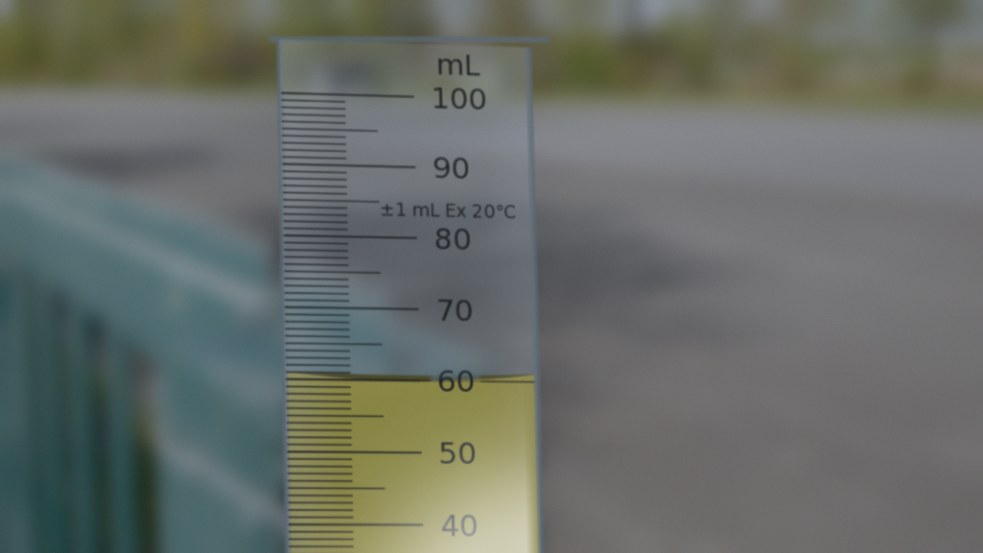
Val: 60 mL
